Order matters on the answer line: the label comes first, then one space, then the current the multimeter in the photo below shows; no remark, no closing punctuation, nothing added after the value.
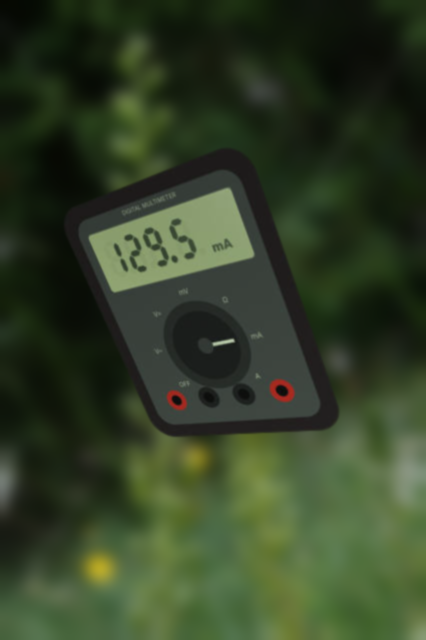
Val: 129.5 mA
